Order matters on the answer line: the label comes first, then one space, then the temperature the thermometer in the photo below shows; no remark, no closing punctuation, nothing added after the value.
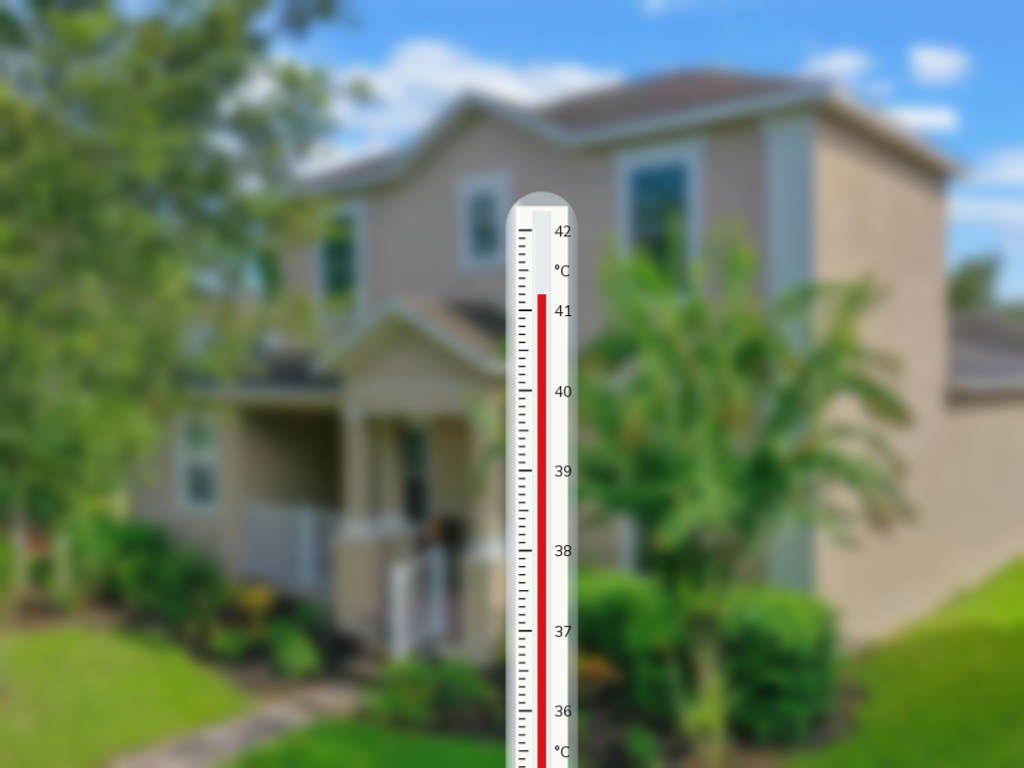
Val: 41.2 °C
